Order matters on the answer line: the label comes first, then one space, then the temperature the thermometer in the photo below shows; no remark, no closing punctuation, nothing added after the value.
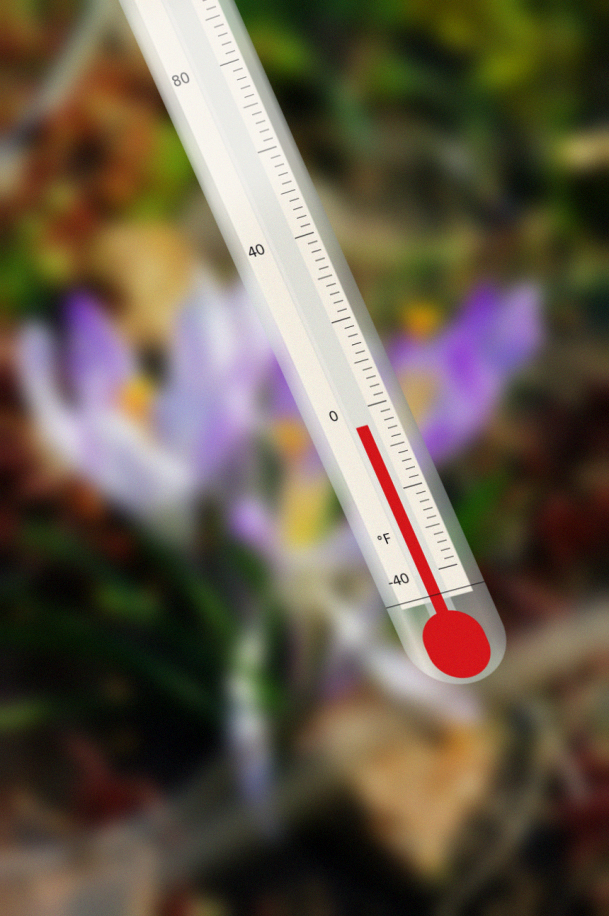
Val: -4 °F
